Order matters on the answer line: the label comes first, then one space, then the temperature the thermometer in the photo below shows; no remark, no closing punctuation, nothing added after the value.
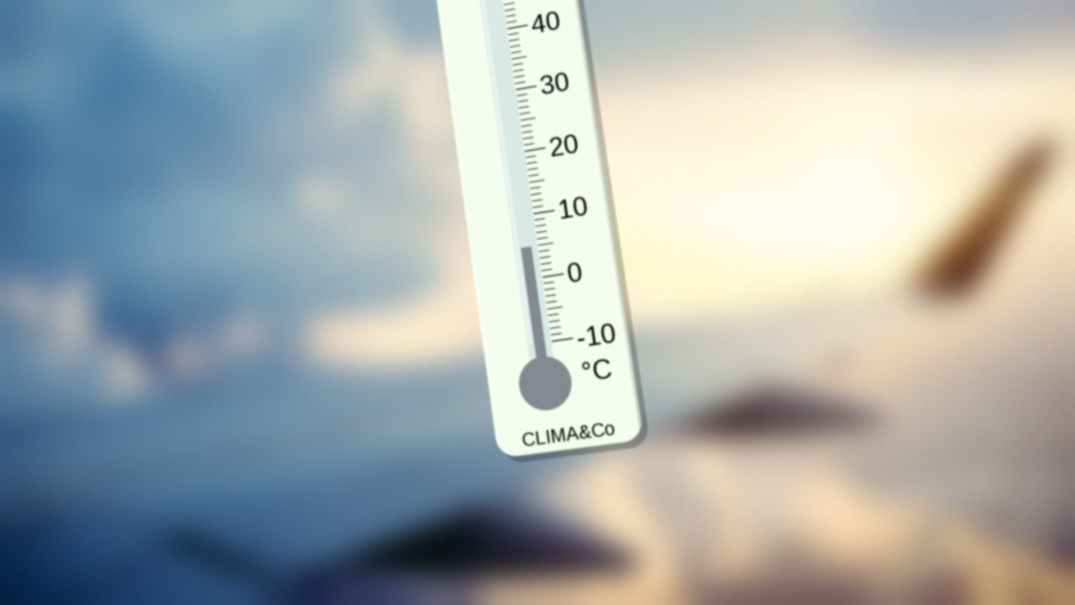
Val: 5 °C
